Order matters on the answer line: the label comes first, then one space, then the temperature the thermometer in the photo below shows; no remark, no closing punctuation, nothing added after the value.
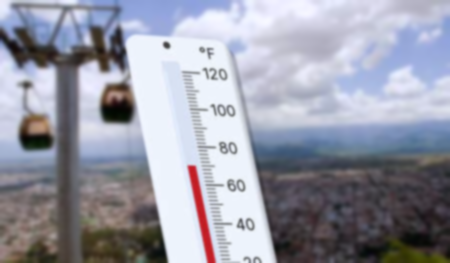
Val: 70 °F
